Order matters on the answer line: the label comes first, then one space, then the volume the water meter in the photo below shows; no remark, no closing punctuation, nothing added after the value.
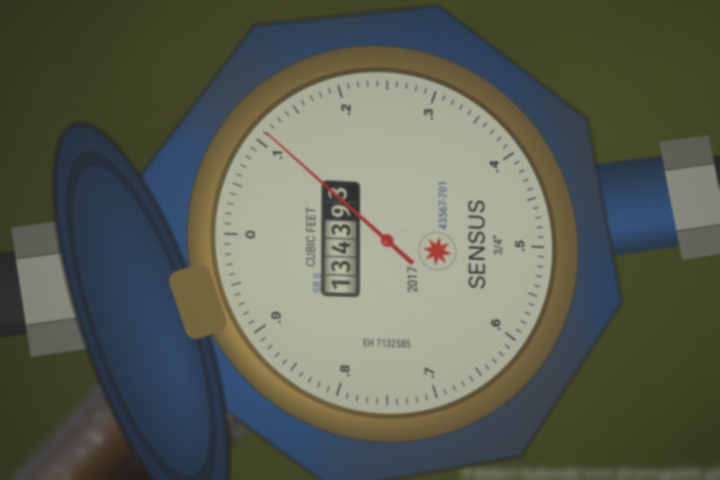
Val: 134393.11 ft³
